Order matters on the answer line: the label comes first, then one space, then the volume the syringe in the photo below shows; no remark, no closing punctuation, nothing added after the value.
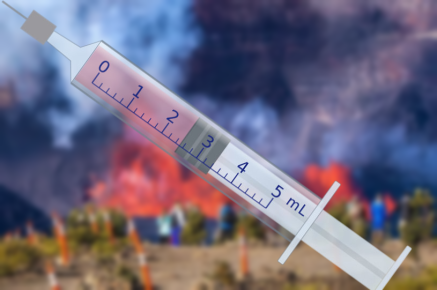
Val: 2.5 mL
